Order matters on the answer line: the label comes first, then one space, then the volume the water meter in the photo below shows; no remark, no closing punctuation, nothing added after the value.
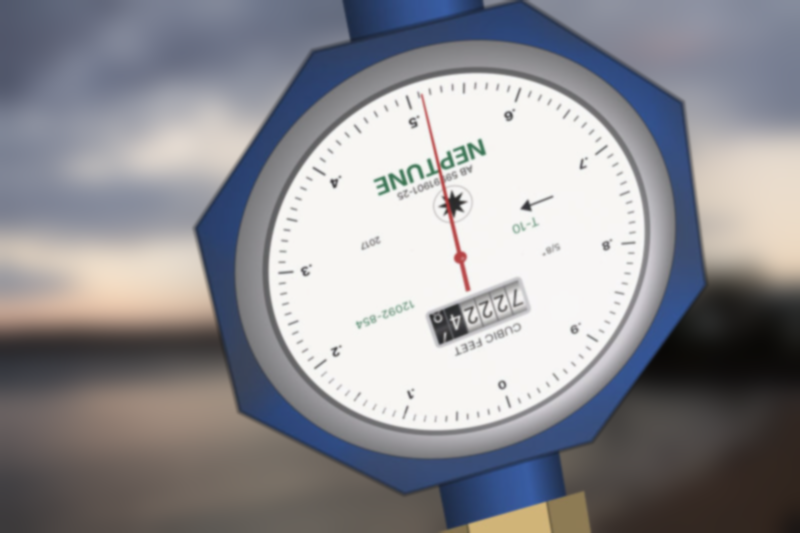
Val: 722247.51 ft³
